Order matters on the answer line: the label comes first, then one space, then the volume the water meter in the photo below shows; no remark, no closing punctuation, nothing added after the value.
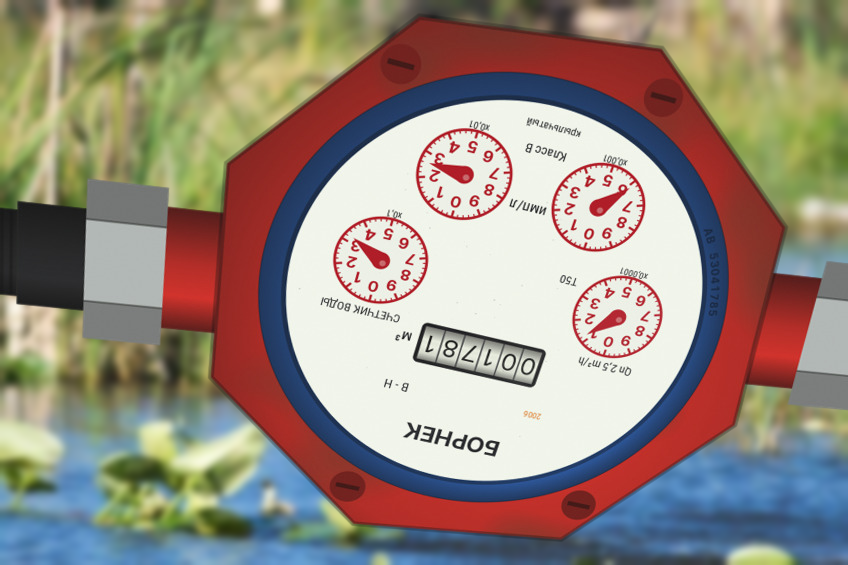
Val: 1781.3261 m³
